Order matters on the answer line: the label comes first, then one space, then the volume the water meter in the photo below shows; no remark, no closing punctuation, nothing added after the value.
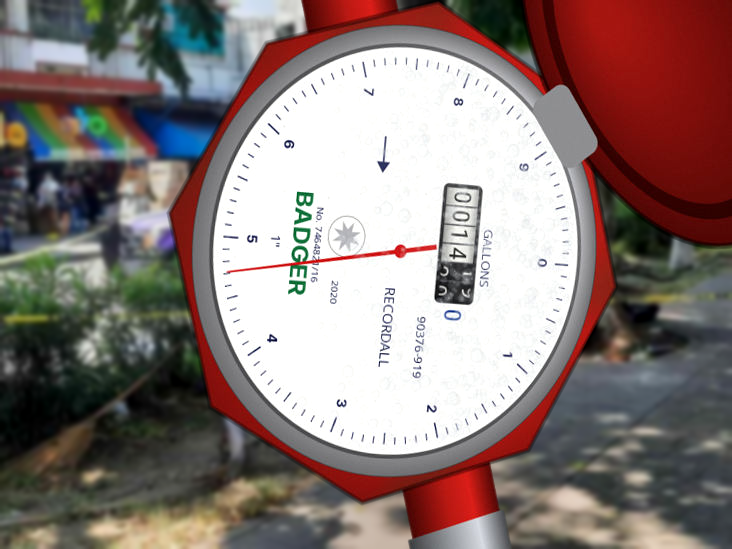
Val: 14194.7 gal
